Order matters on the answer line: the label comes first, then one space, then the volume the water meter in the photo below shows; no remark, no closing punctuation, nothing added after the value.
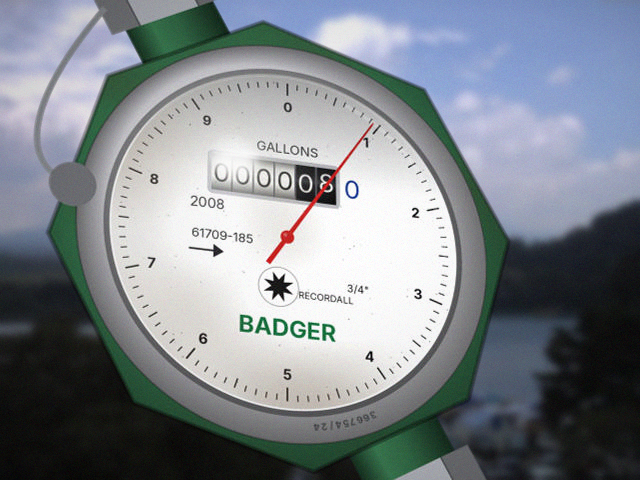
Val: 80.9 gal
